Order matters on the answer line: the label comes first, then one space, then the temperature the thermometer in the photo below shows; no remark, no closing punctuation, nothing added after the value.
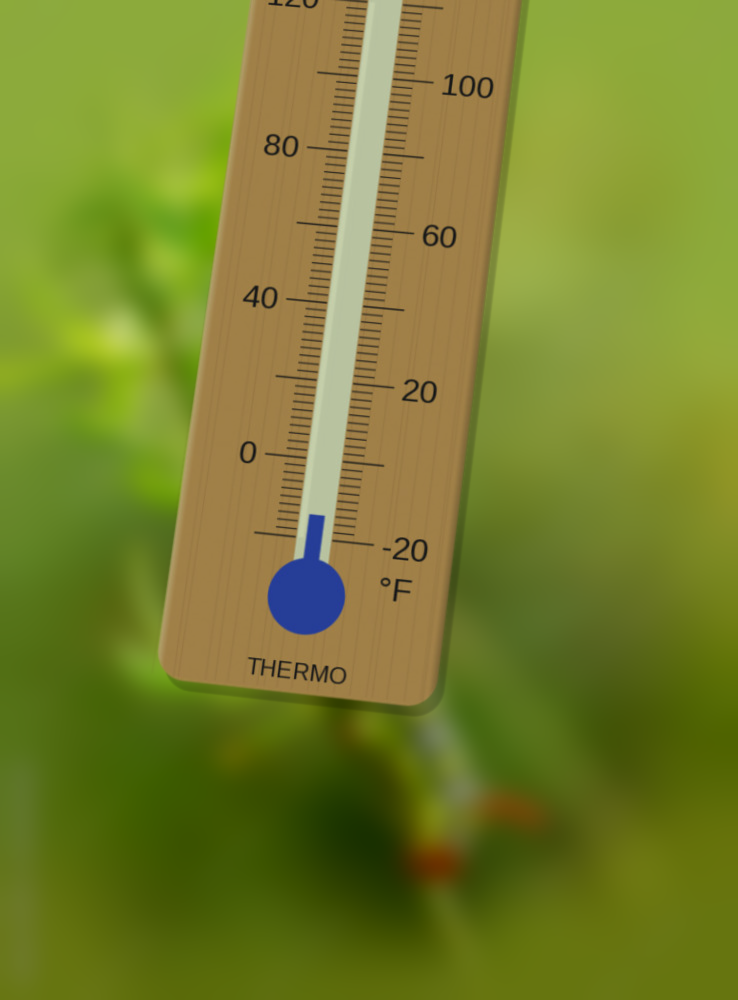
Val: -14 °F
